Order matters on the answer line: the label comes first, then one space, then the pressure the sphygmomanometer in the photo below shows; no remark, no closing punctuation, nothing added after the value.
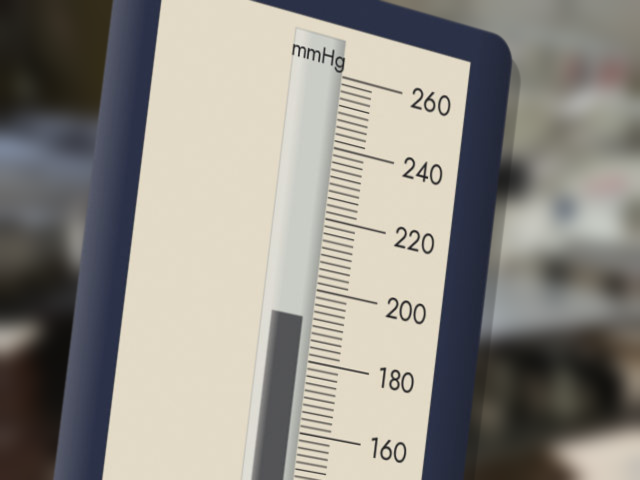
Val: 192 mmHg
